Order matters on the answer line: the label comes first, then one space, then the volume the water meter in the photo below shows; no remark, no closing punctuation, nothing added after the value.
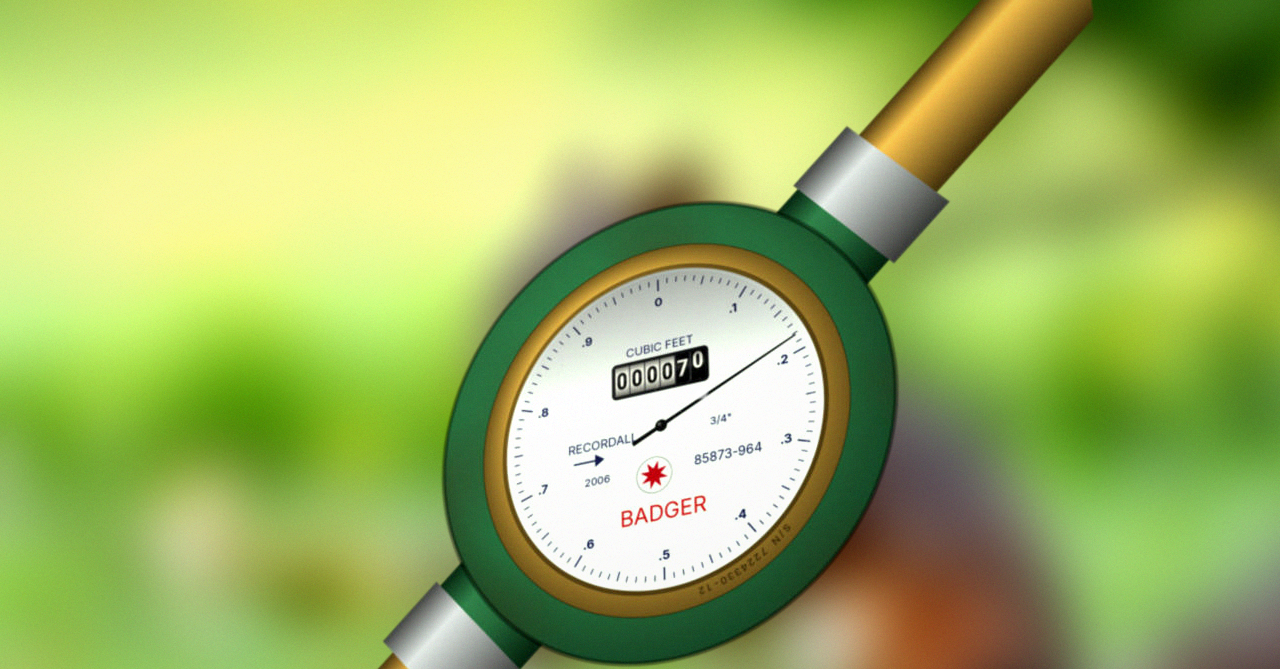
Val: 70.18 ft³
